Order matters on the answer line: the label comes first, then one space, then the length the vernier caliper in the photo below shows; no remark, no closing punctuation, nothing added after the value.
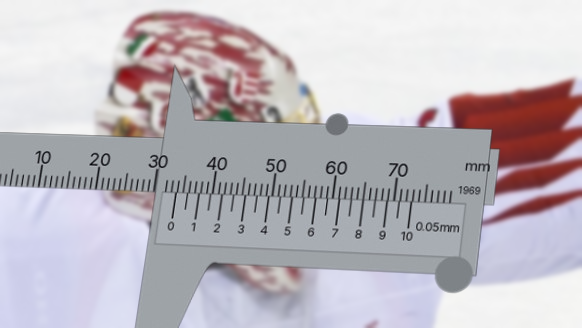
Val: 33.8 mm
